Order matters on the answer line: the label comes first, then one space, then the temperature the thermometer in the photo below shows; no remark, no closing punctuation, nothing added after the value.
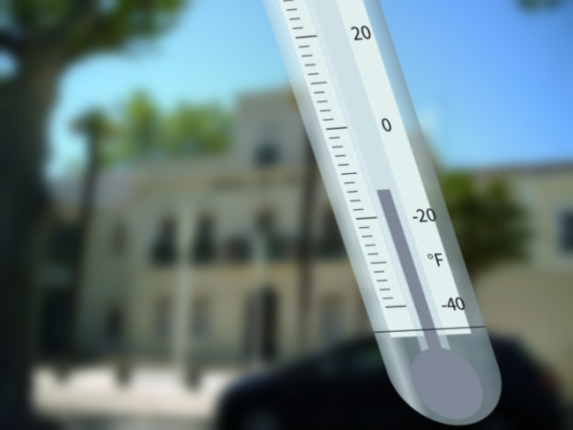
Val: -14 °F
